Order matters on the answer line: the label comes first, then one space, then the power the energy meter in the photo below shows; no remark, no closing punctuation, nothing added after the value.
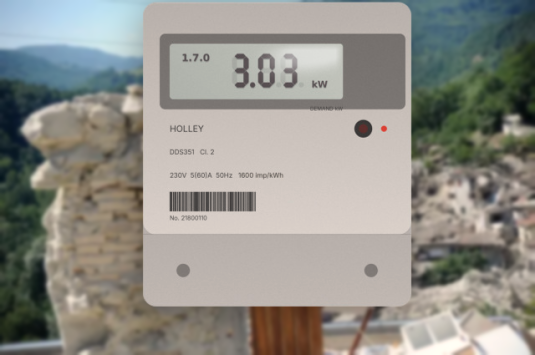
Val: 3.03 kW
